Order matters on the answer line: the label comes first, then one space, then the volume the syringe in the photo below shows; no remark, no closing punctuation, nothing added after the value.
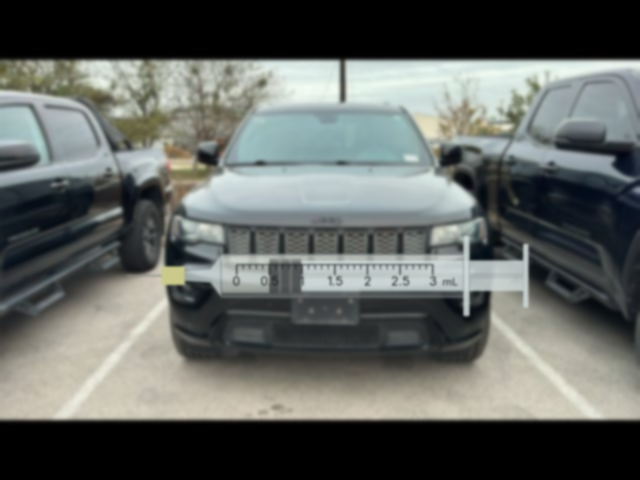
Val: 0.5 mL
